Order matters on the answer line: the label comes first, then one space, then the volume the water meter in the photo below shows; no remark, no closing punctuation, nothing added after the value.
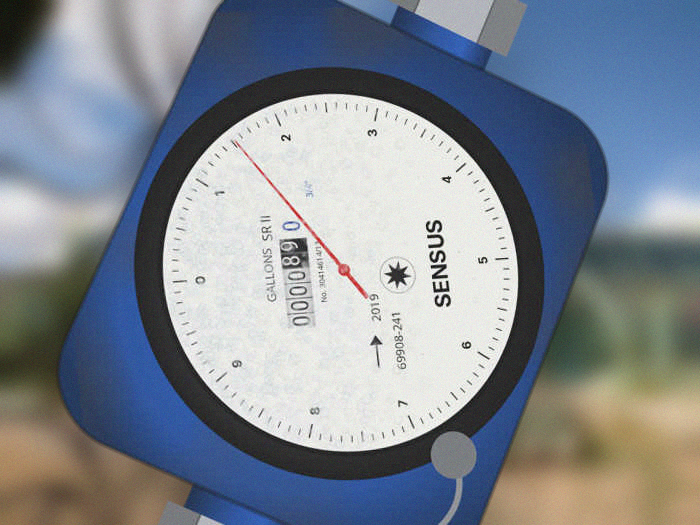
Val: 891.5 gal
